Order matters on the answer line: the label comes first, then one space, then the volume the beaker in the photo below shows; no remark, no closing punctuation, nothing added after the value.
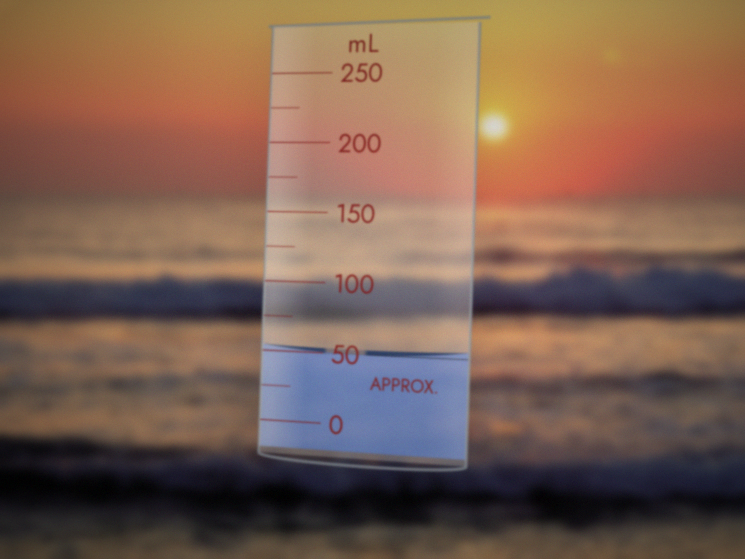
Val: 50 mL
